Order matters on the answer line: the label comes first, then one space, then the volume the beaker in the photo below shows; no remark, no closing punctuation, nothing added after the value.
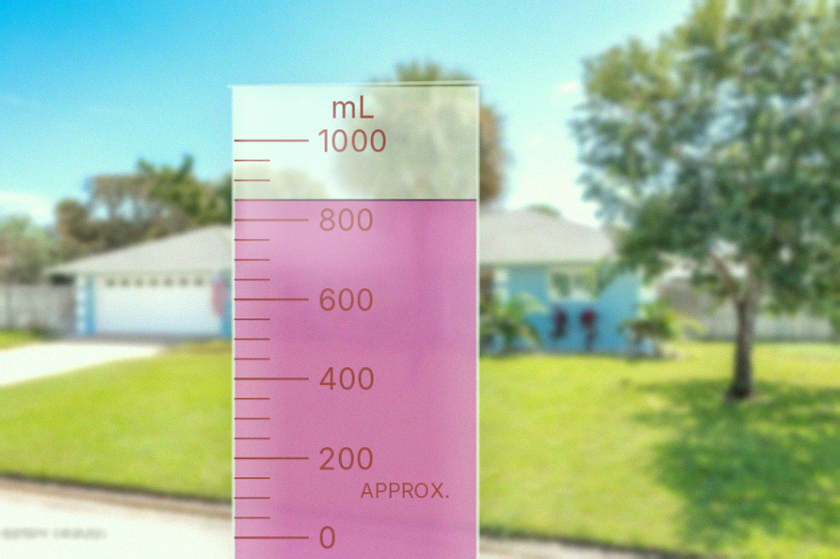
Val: 850 mL
